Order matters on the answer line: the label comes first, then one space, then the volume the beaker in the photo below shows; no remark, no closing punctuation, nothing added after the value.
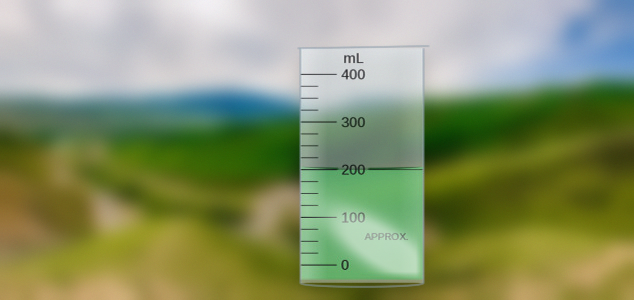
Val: 200 mL
